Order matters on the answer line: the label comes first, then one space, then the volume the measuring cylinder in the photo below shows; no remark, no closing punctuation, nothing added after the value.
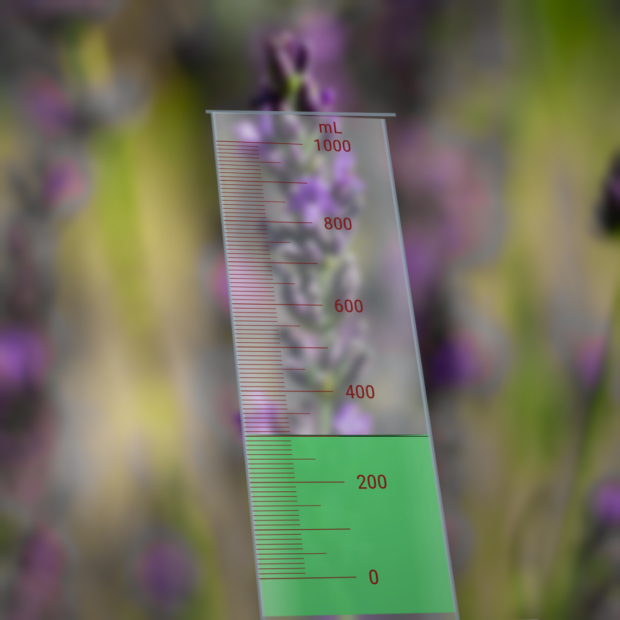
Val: 300 mL
